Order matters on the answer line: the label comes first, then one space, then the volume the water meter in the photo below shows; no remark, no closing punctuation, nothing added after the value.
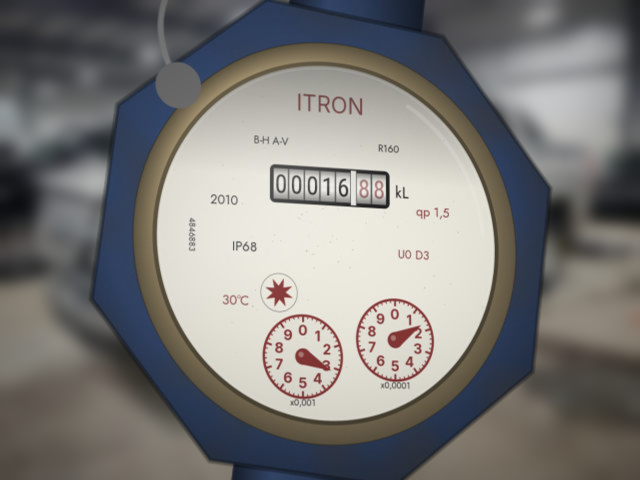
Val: 16.8831 kL
